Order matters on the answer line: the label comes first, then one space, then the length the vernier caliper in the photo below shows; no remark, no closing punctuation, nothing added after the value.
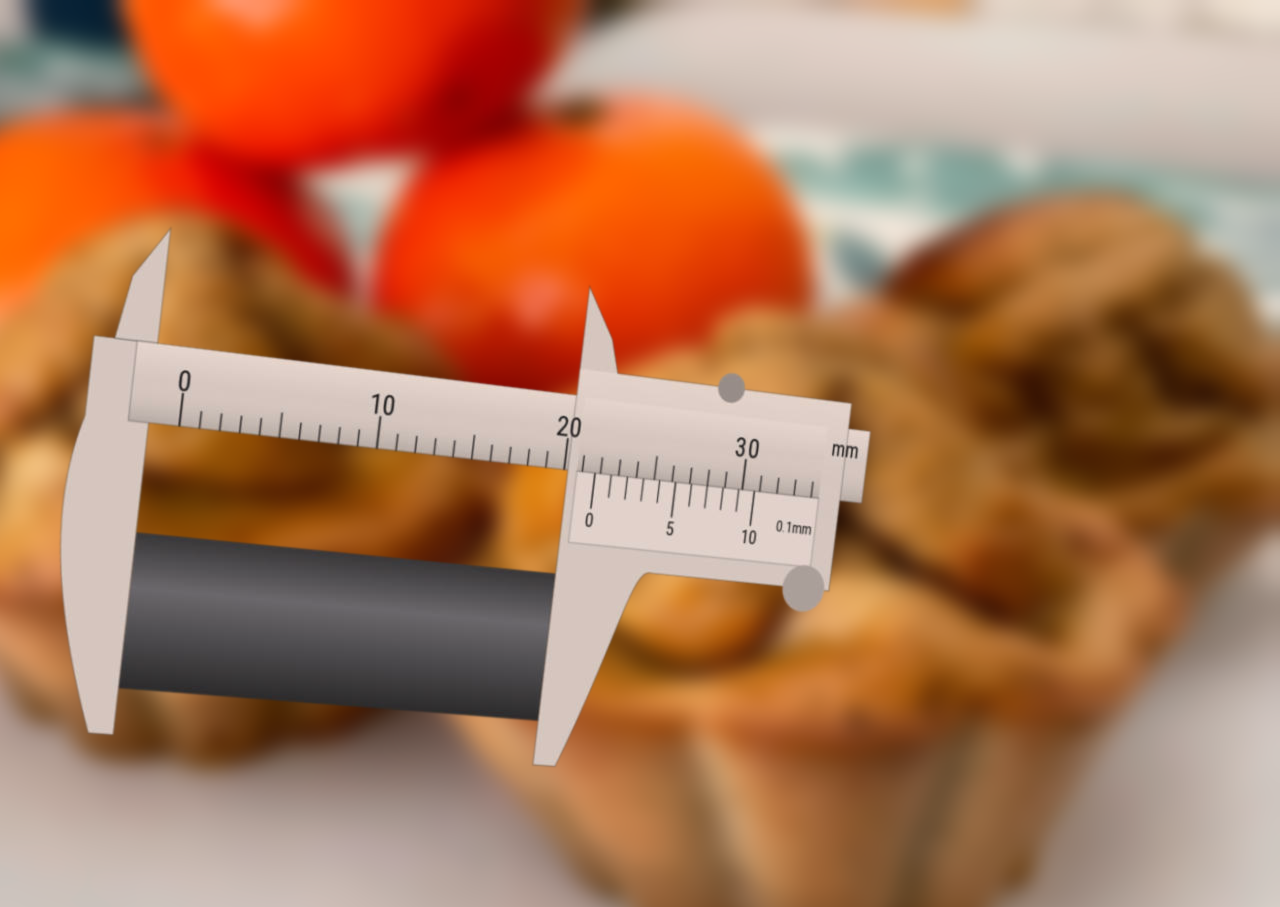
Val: 21.7 mm
